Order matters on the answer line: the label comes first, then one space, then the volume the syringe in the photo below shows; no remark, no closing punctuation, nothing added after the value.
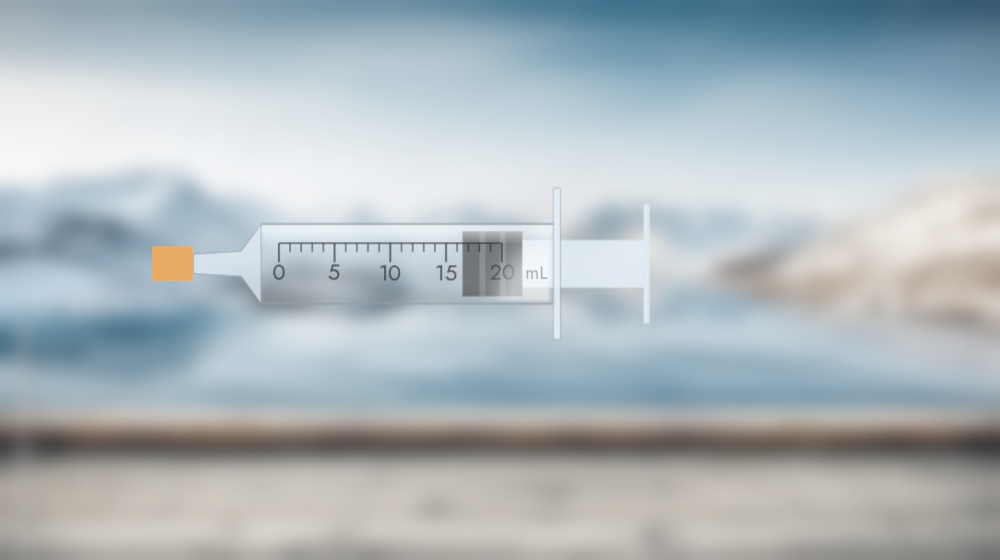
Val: 16.5 mL
